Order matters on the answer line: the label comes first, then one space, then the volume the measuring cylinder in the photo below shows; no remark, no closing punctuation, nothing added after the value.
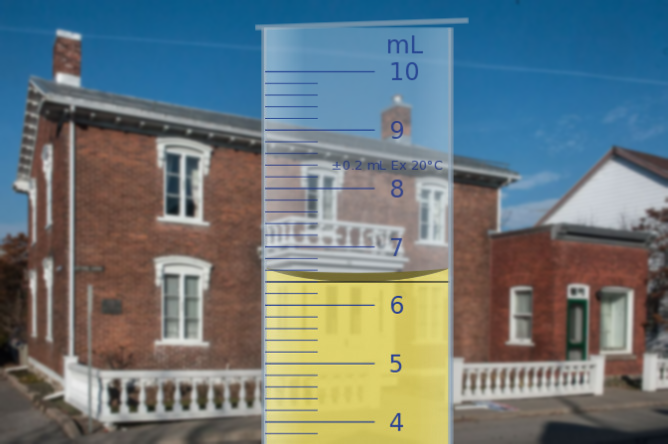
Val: 6.4 mL
